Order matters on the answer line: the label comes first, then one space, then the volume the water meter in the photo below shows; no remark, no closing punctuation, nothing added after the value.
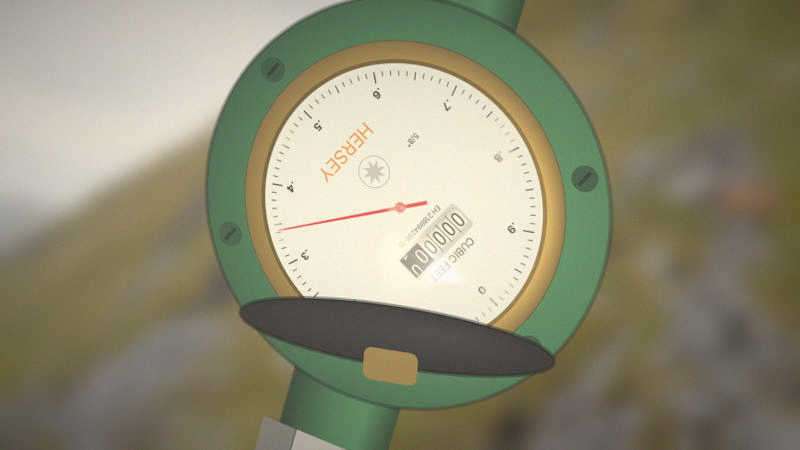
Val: 0.34 ft³
